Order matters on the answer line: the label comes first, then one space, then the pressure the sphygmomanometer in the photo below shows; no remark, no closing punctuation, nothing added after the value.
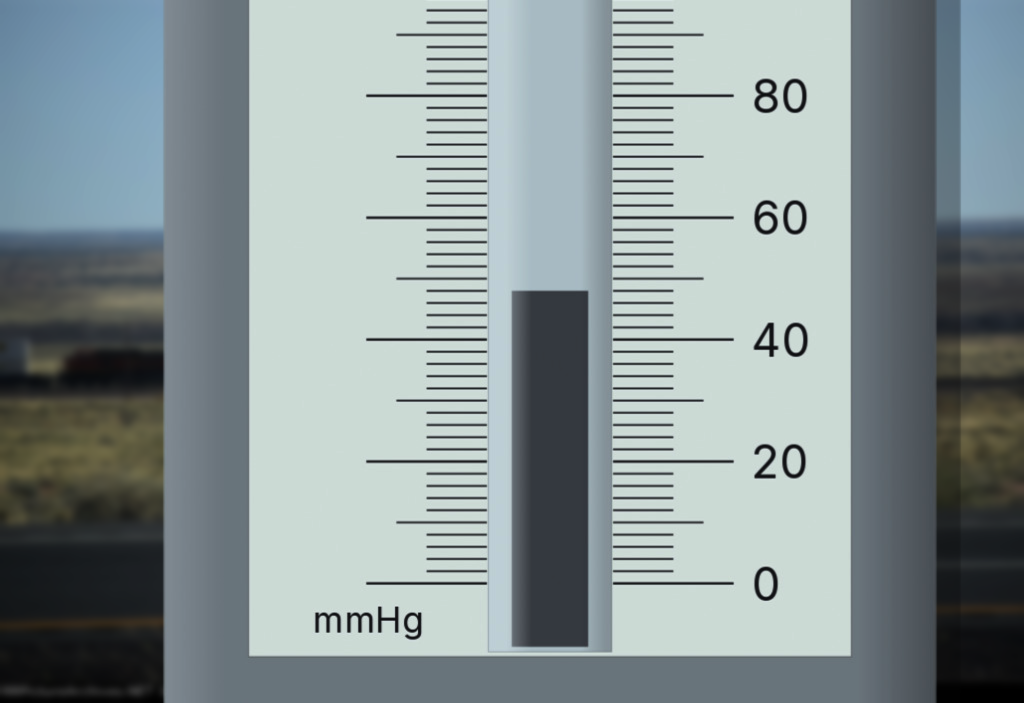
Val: 48 mmHg
